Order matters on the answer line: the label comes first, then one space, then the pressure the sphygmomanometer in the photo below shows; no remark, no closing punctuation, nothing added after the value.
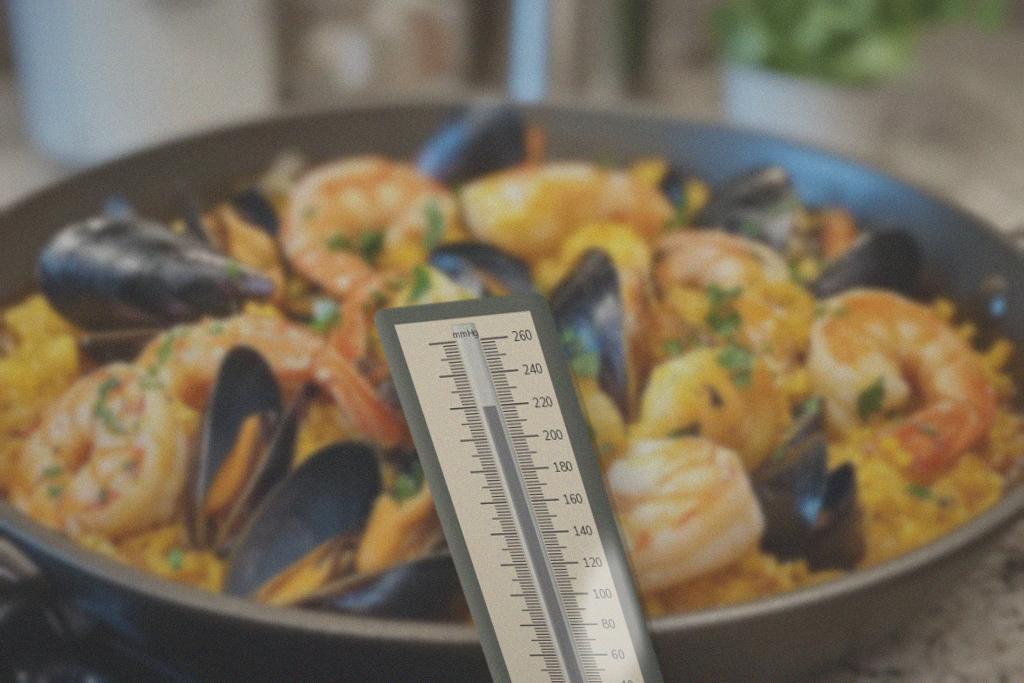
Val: 220 mmHg
